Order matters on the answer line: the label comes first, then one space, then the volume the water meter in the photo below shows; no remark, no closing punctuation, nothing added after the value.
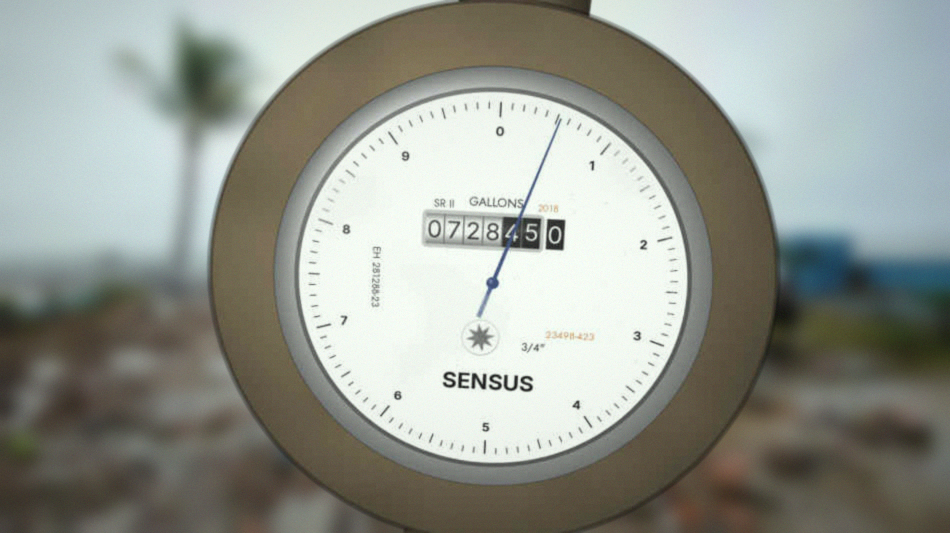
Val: 728450.5 gal
